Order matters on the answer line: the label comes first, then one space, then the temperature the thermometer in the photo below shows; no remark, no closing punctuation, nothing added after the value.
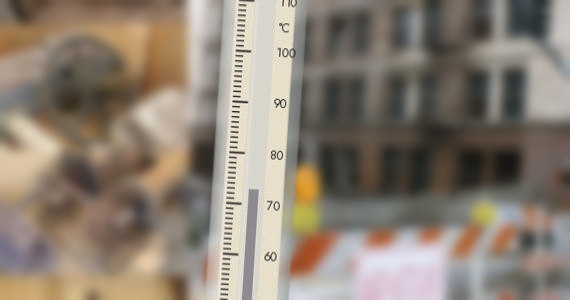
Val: 73 °C
